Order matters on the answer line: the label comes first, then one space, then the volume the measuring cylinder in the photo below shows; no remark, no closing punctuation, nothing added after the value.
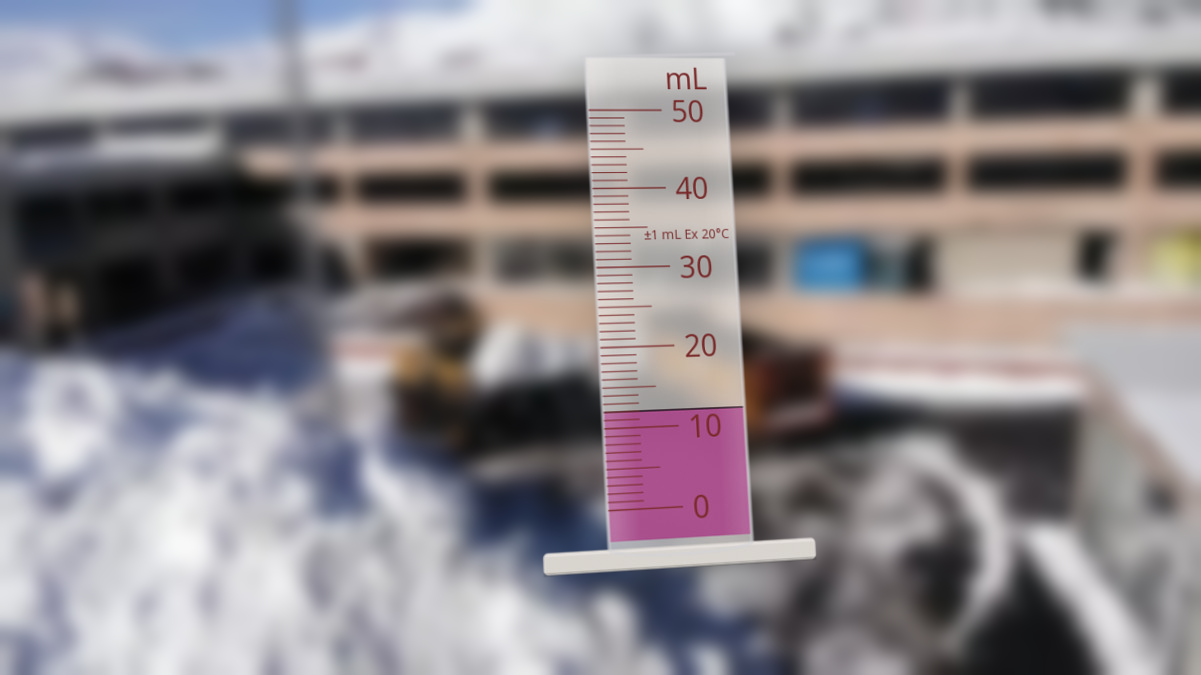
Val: 12 mL
